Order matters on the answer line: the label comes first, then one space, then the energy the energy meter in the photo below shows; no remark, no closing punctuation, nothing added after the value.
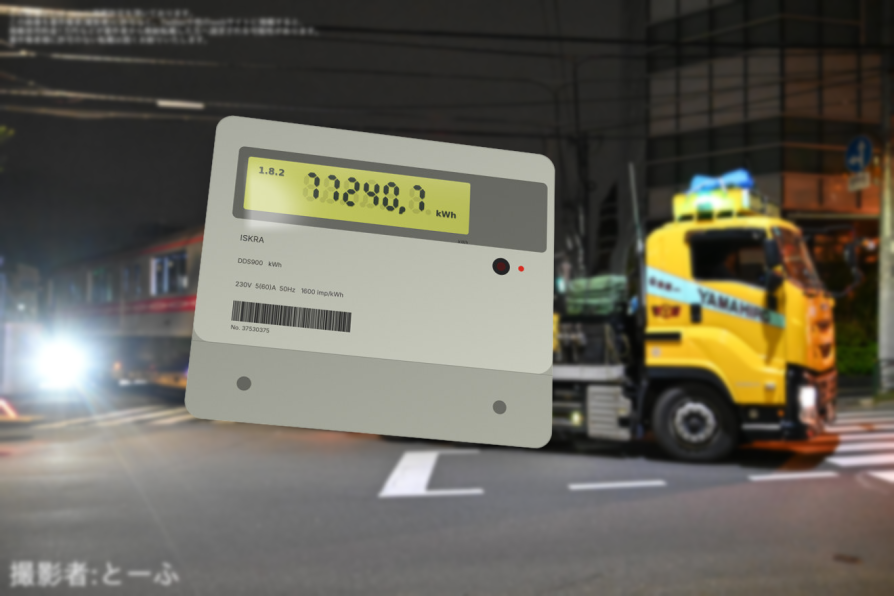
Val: 77240.7 kWh
